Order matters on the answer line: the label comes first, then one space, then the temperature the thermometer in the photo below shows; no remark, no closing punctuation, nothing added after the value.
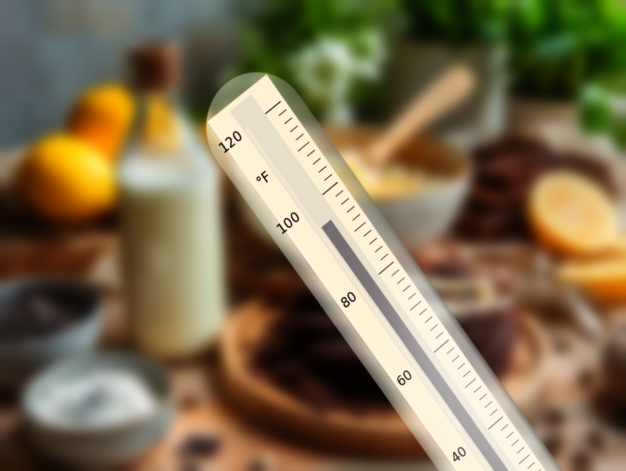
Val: 95 °F
